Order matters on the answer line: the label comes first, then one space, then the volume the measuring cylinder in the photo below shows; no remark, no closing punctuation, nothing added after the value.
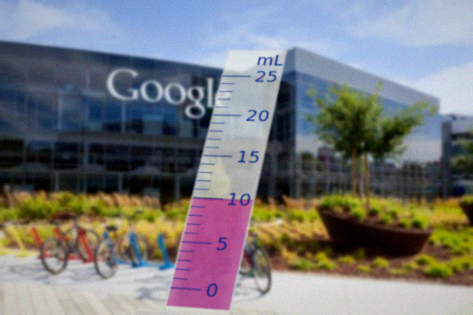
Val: 10 mL
